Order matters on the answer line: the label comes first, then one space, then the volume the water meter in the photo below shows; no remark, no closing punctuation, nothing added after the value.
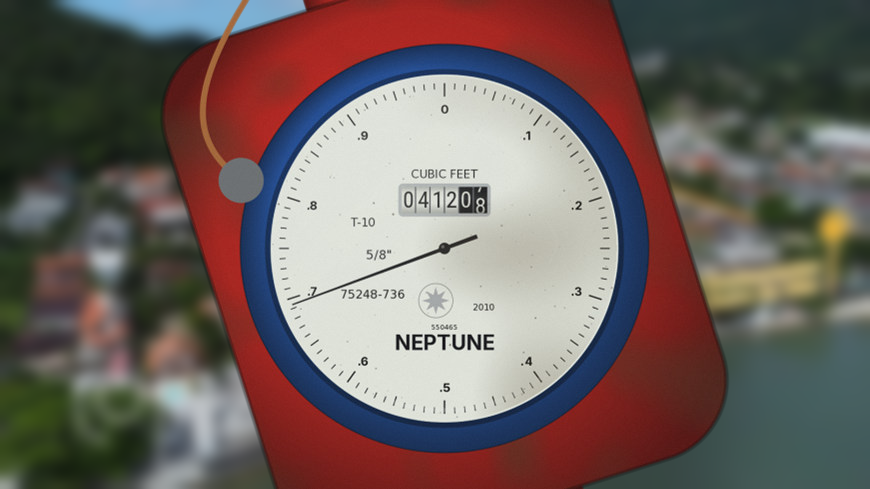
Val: 41207.69 ft³
